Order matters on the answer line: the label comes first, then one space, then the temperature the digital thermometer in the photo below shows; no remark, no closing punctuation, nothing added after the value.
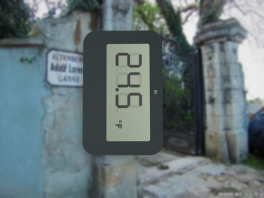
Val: 24.5 °F
